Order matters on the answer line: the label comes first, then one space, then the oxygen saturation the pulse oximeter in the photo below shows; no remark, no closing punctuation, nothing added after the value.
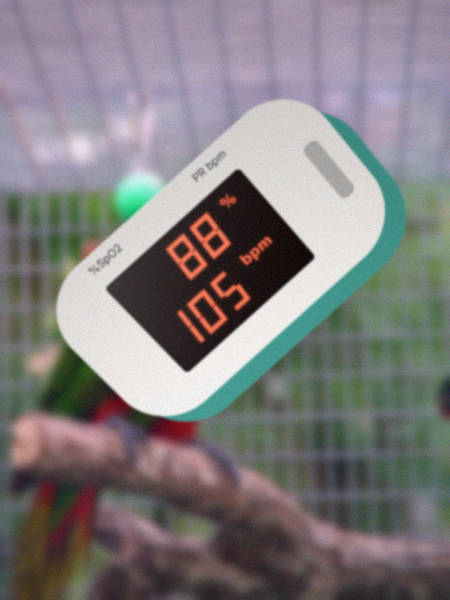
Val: 88 %
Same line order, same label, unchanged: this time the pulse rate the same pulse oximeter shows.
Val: 105 bpm
